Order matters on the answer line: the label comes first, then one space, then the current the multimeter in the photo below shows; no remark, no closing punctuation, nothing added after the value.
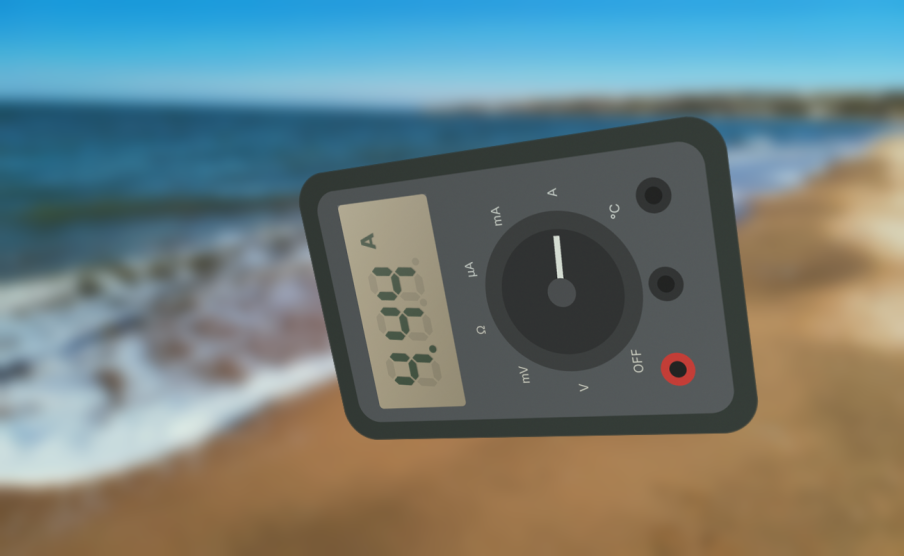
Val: 4.44 A
